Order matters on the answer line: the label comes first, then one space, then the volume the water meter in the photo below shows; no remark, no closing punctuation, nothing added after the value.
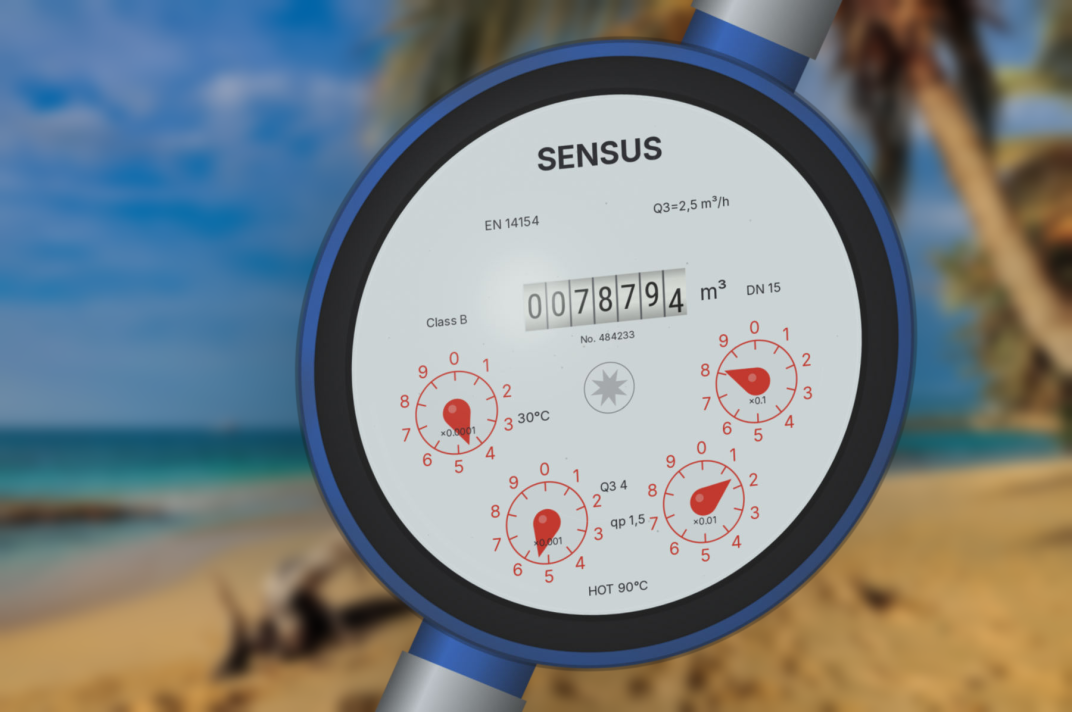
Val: 78793.8154 m³
